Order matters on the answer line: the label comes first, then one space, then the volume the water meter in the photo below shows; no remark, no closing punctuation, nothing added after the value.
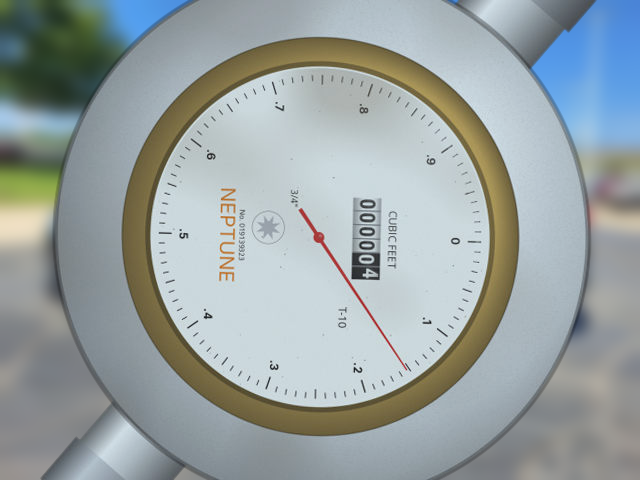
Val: 4.15 ft³
